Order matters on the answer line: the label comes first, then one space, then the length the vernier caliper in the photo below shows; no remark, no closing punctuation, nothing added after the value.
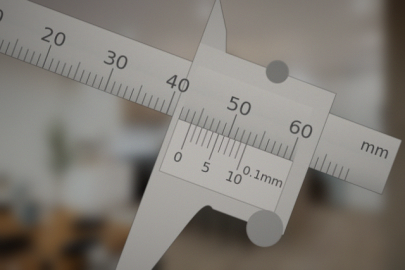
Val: 44.0 mm
